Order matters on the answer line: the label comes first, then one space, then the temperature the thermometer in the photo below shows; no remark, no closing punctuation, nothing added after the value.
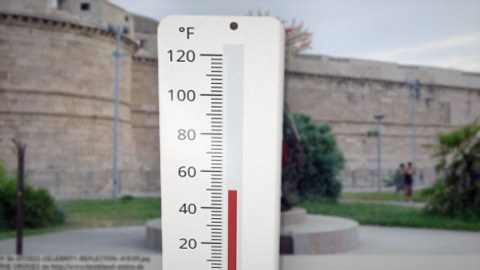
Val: 50 °F
